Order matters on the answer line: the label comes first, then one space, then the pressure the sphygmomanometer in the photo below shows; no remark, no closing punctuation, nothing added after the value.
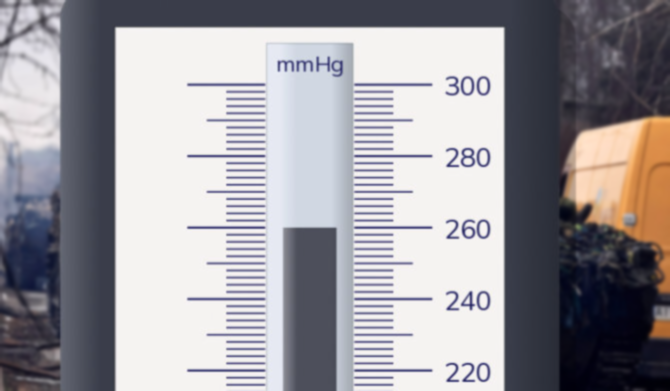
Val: 260 mmHg
